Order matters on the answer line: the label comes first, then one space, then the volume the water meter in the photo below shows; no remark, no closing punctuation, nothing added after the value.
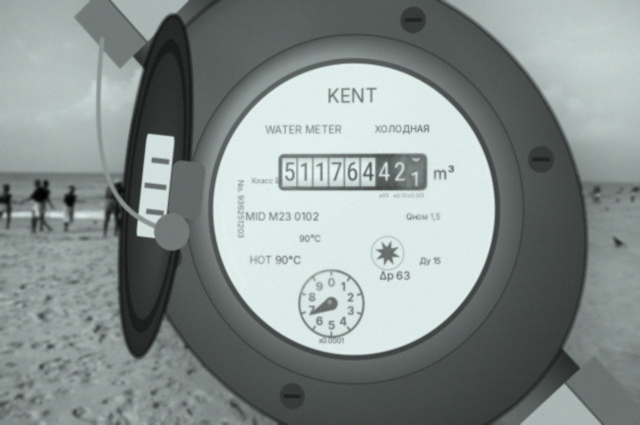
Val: 511764.4206 m³
